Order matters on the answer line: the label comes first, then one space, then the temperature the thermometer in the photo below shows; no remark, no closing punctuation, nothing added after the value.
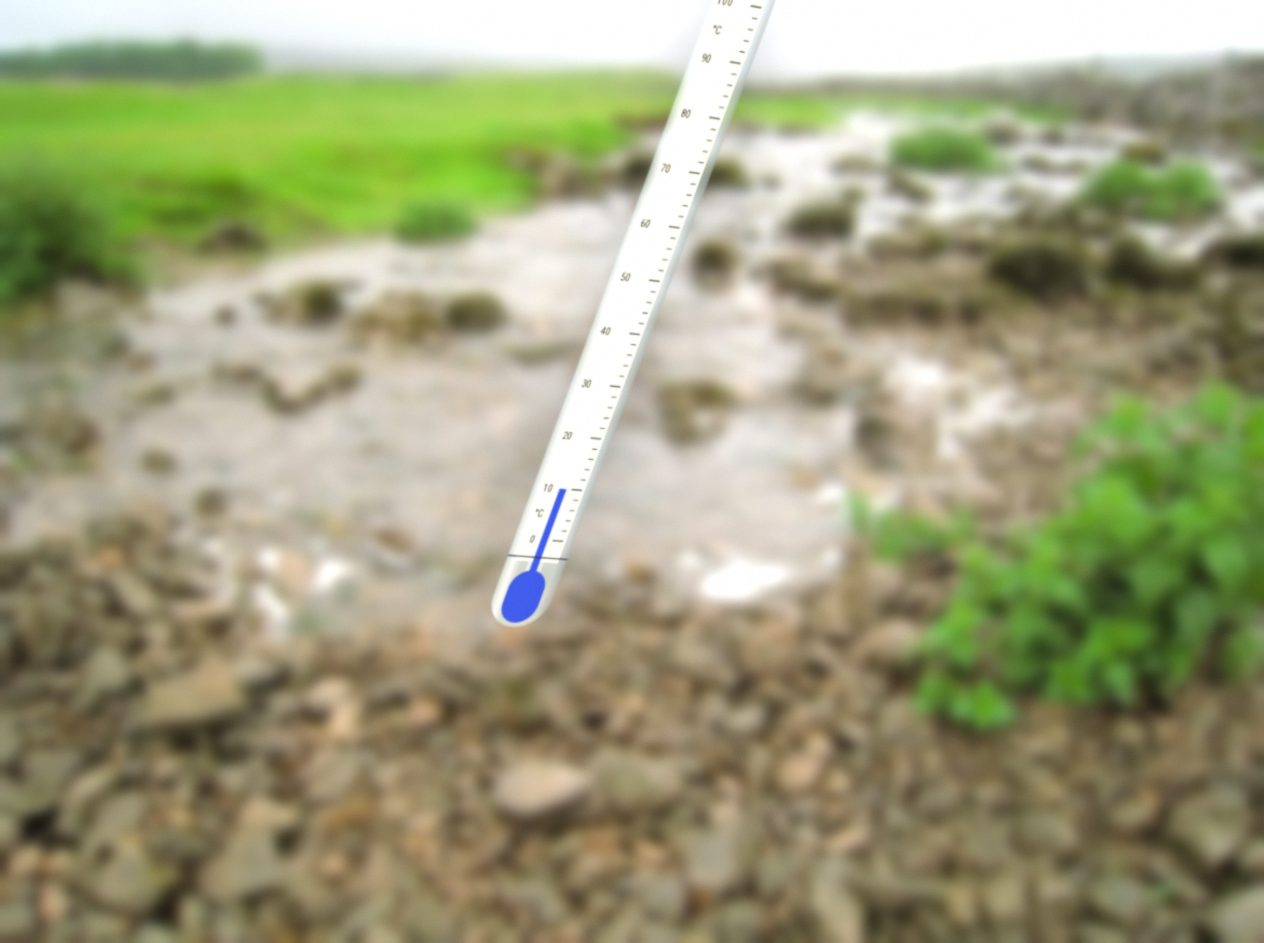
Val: 10 °C
